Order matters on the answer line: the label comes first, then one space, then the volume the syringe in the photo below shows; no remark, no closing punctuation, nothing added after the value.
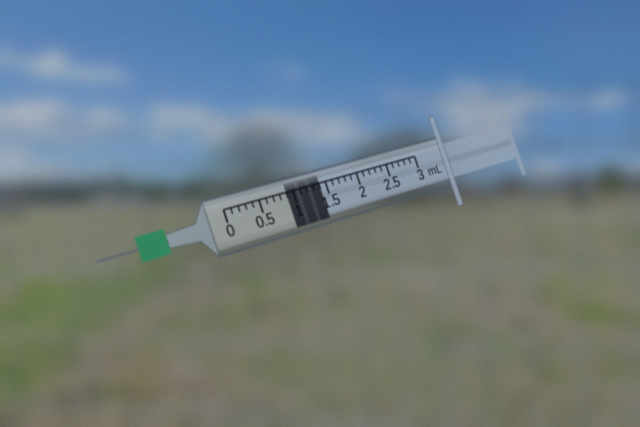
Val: 0.9 mL
